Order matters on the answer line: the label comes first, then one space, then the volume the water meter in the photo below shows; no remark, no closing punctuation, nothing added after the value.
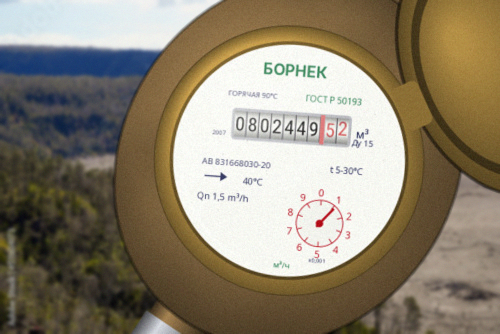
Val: 802449.521 m³
